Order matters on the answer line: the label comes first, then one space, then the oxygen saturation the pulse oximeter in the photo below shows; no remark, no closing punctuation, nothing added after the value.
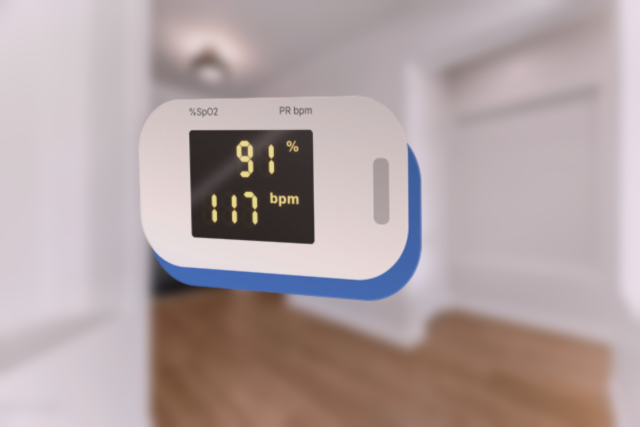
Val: 91 %
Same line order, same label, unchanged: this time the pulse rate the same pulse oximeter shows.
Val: 117 bpm
